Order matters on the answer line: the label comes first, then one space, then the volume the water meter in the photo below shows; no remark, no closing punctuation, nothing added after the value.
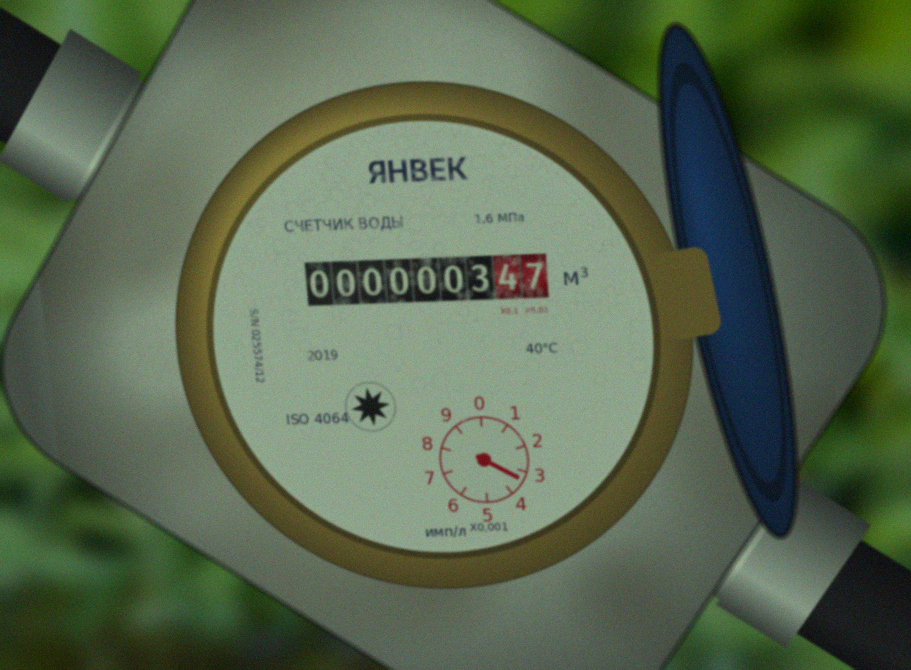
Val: 3.473 m³
